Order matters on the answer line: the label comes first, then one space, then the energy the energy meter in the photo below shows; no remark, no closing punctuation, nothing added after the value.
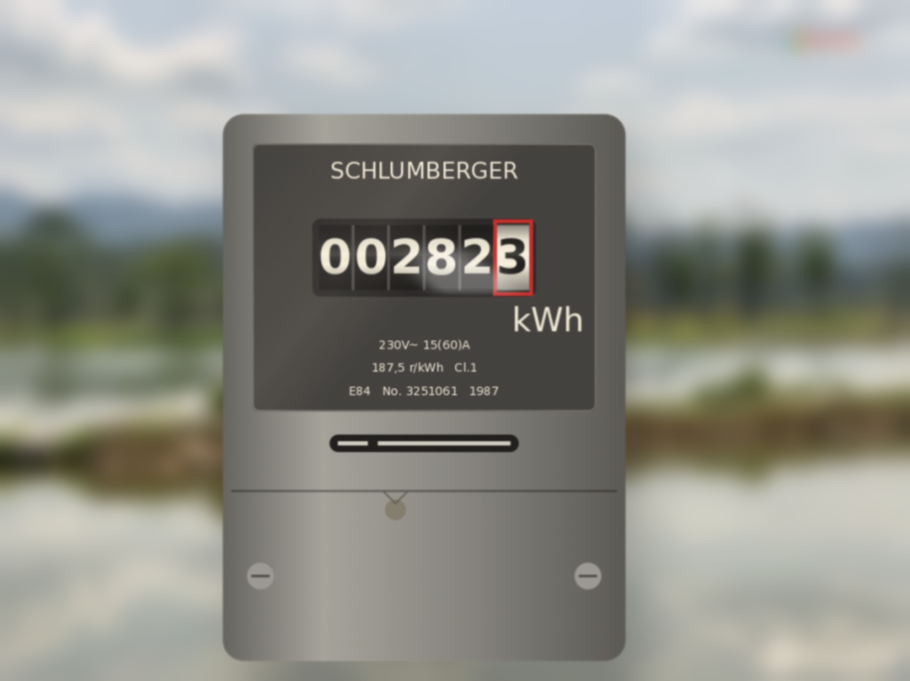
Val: 282.3 kWh
